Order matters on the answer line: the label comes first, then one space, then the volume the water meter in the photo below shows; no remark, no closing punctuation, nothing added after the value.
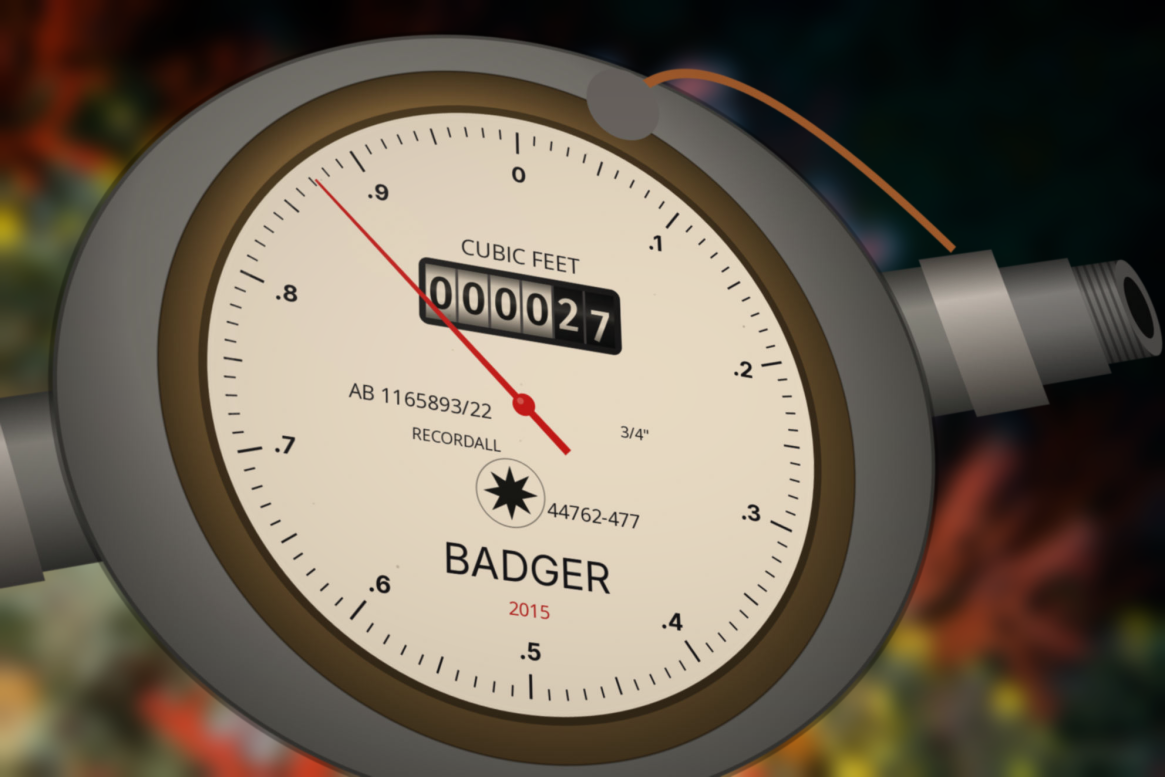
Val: 26.87 ft³
